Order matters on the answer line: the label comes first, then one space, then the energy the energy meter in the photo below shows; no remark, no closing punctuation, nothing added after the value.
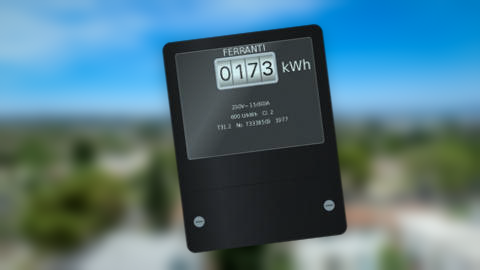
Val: 173 kWh
